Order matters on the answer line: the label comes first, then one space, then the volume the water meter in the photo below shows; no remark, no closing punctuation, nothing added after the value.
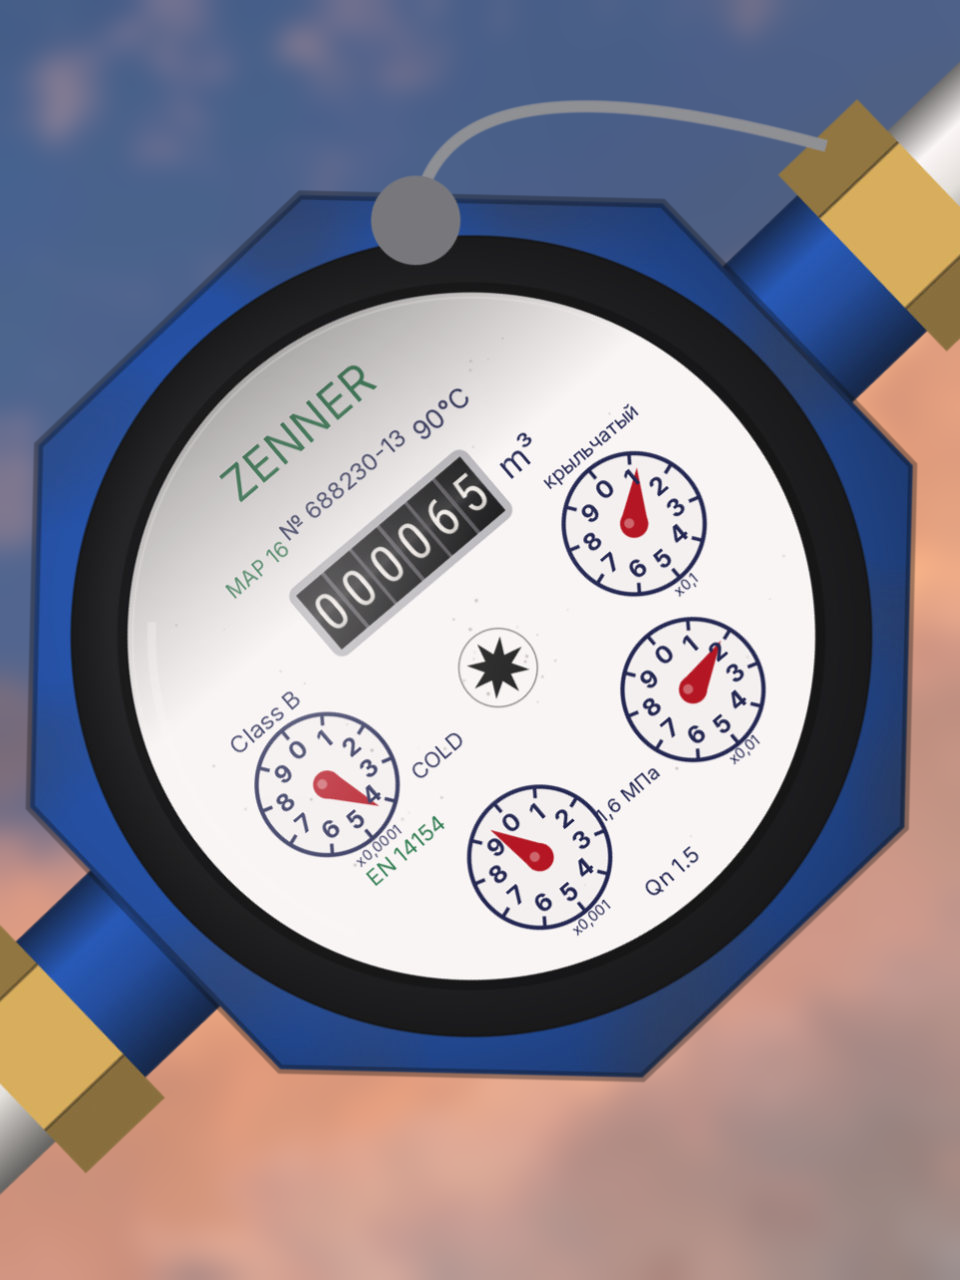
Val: 65.1194 m³
